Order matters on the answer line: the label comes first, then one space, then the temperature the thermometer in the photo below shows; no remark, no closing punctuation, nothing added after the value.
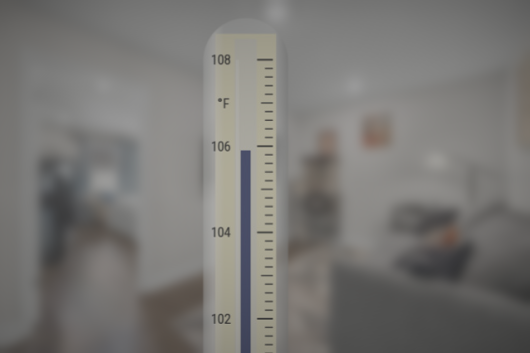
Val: 105.9 °F
